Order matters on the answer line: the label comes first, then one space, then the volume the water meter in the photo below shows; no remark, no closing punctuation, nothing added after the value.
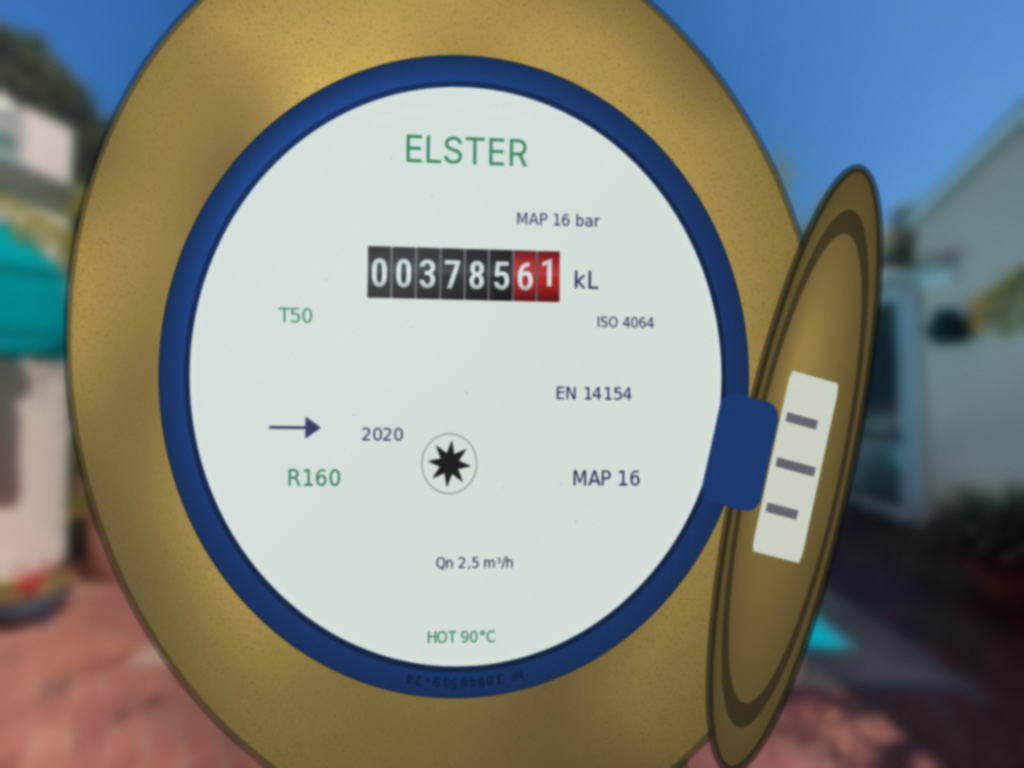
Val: 3785.61 kL
